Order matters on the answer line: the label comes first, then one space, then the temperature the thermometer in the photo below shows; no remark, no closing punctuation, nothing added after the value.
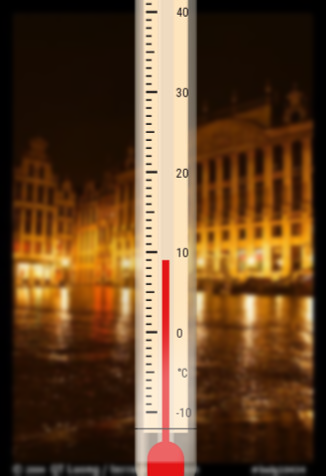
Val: 9 °C
